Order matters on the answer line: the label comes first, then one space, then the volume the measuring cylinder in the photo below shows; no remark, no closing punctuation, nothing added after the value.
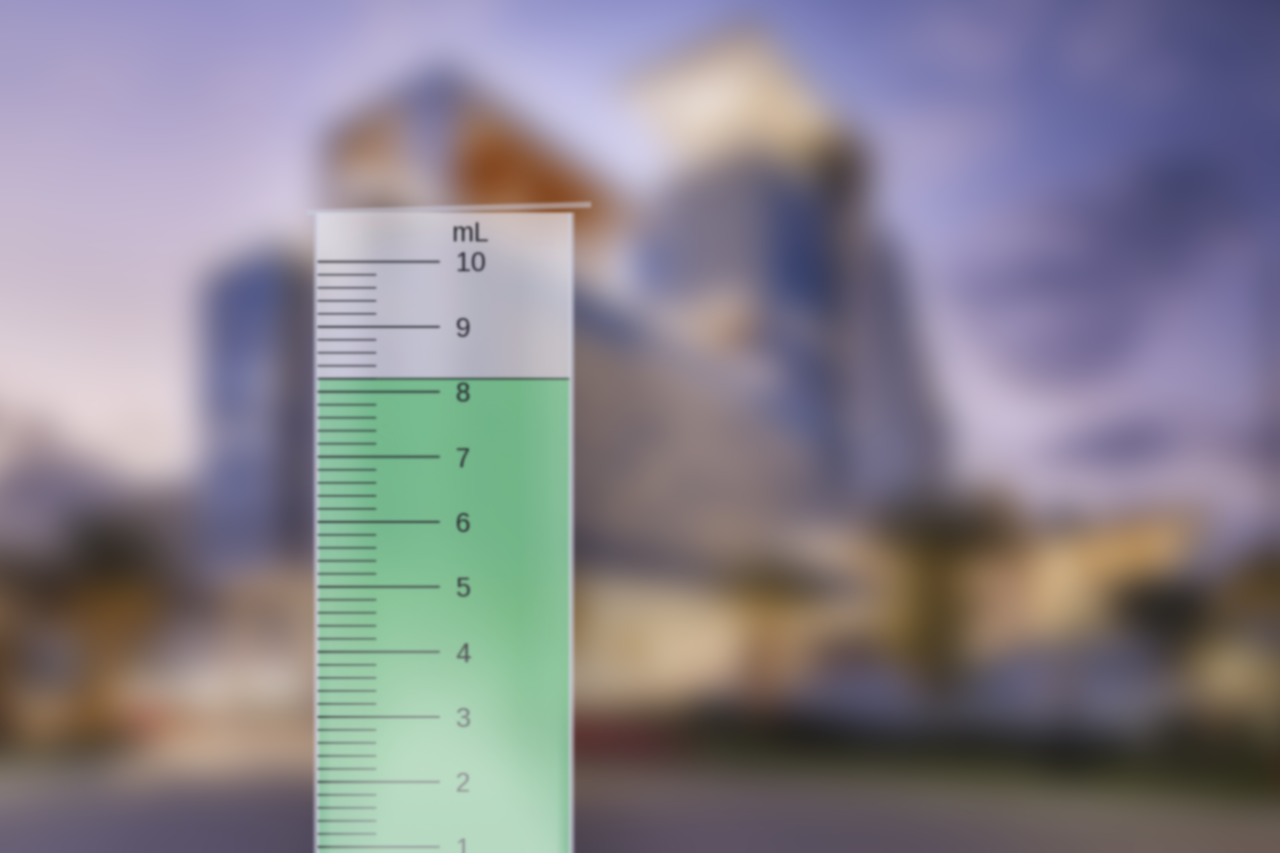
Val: 8.2 mL
